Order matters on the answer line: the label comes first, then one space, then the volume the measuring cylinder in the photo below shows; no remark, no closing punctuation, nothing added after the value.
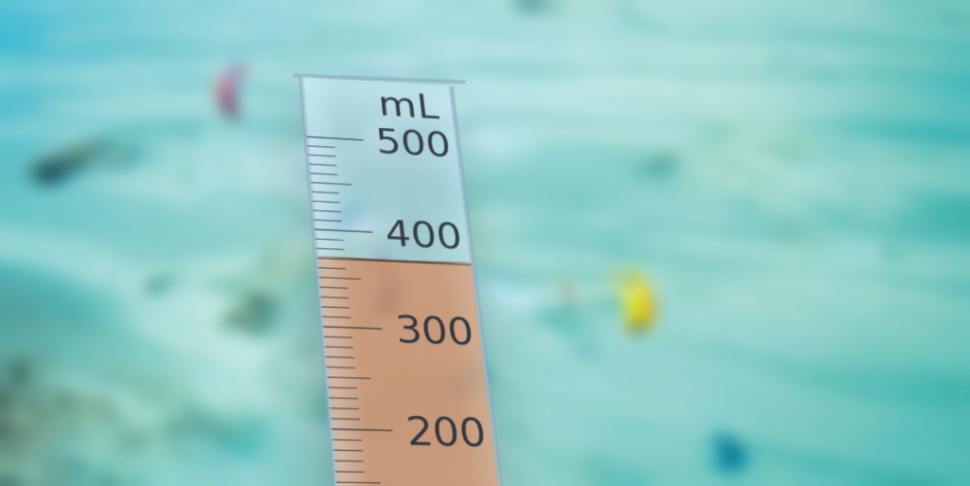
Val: 370 mL
